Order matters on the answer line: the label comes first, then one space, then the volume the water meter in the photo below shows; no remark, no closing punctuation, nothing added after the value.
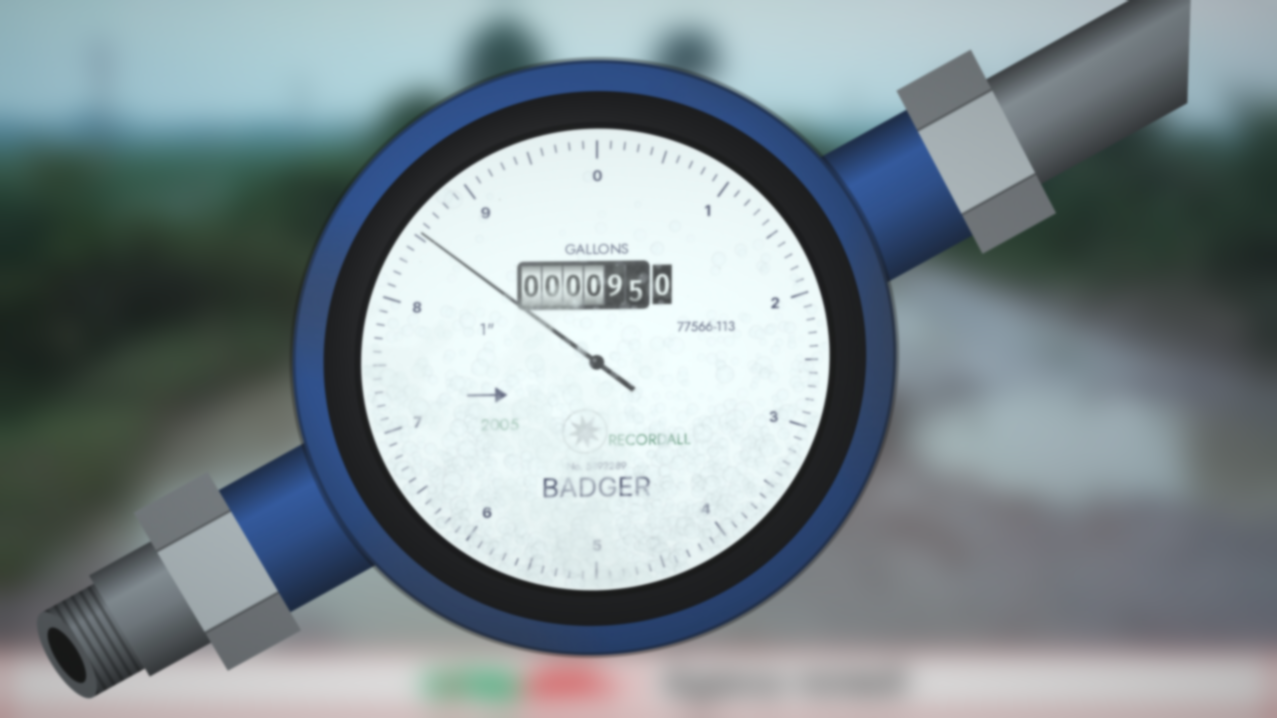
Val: 948.5 gal
